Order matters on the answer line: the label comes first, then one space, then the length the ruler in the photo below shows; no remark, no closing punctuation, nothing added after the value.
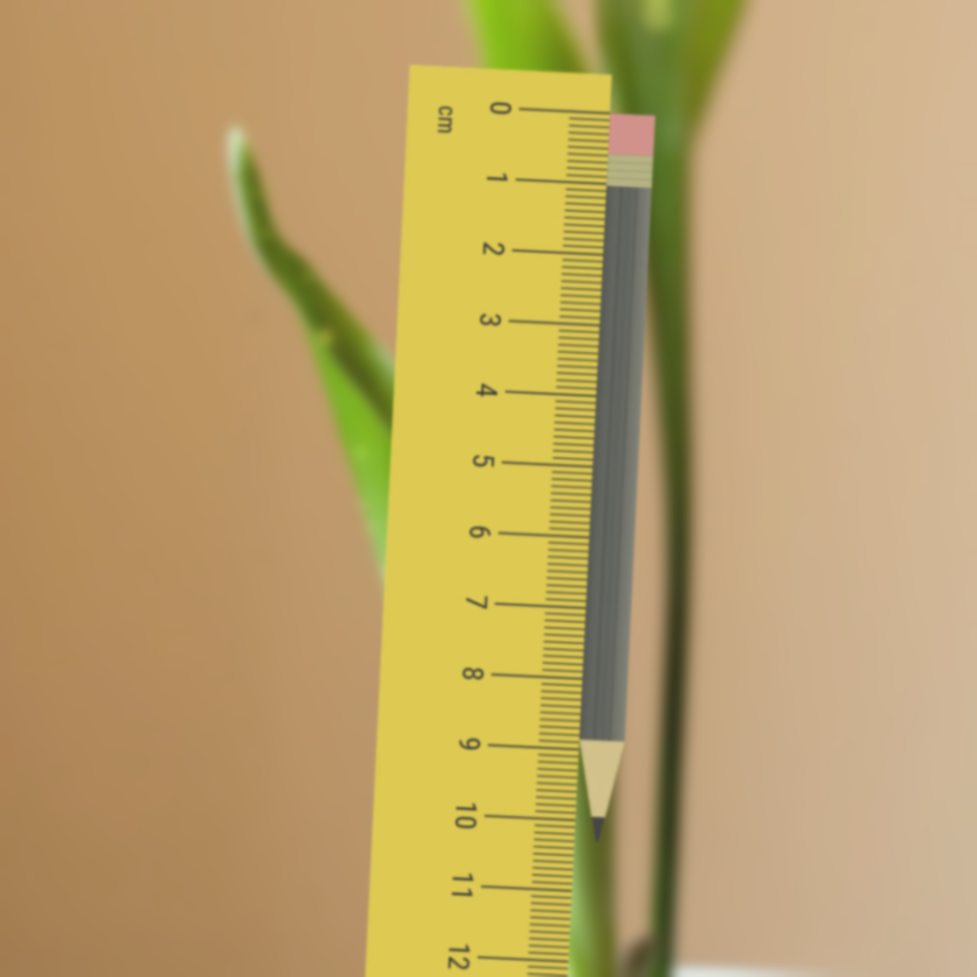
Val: 10.3 cm
